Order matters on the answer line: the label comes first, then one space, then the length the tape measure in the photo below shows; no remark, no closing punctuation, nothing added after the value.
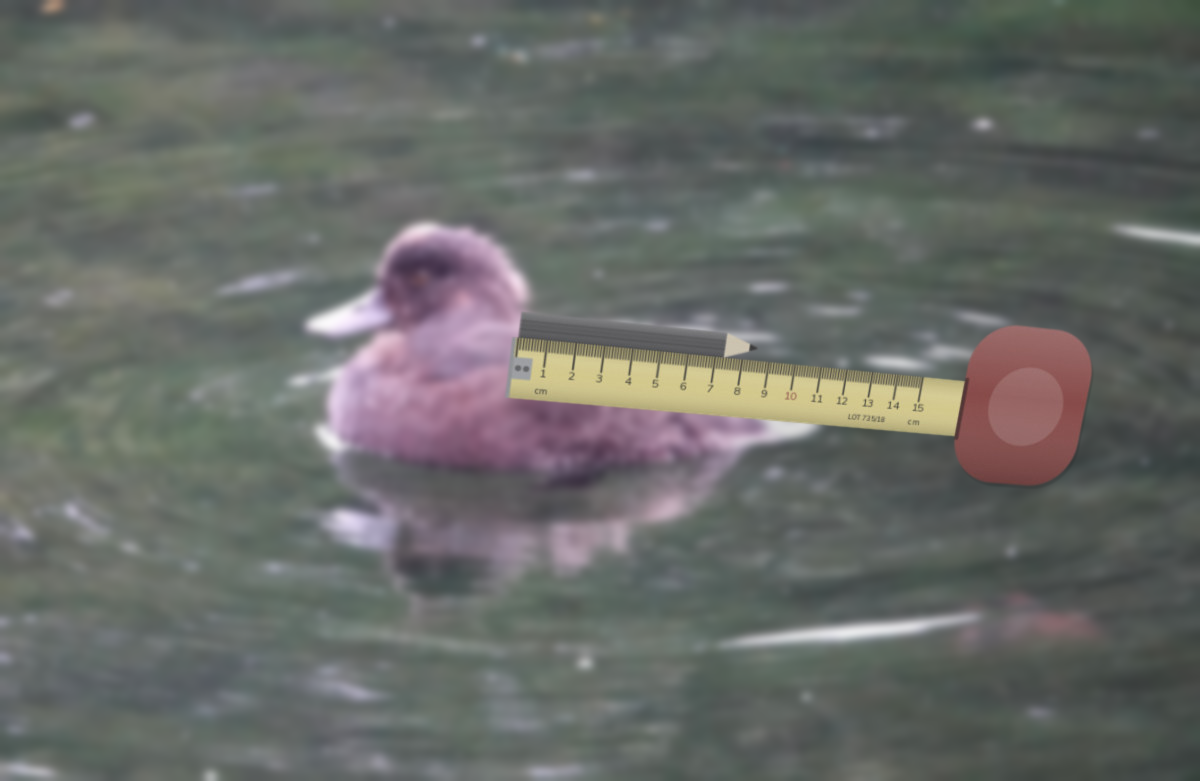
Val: 8.5 cm
